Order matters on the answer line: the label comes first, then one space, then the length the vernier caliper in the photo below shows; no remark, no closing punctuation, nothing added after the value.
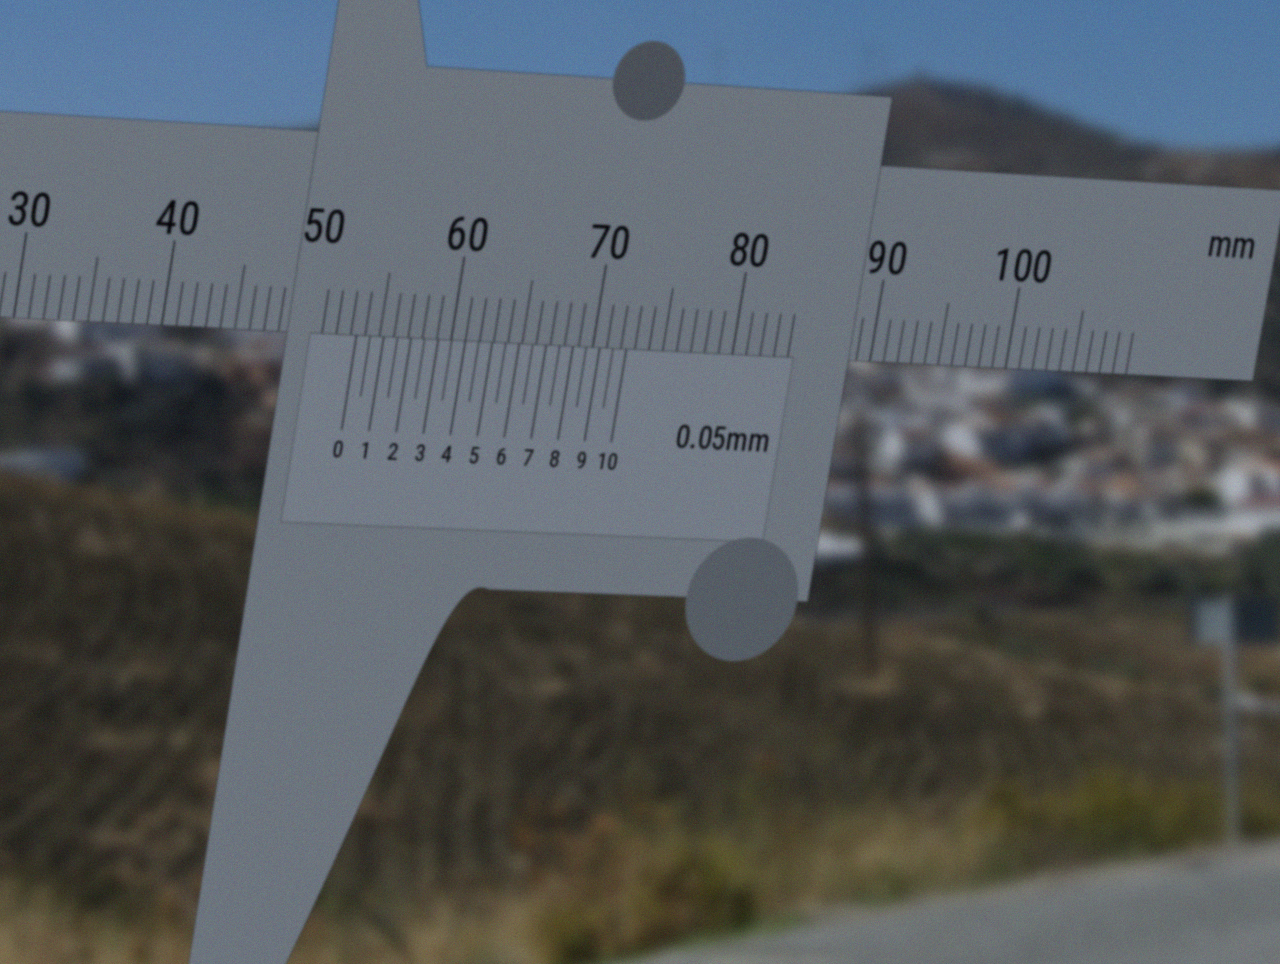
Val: 53.4 mm
